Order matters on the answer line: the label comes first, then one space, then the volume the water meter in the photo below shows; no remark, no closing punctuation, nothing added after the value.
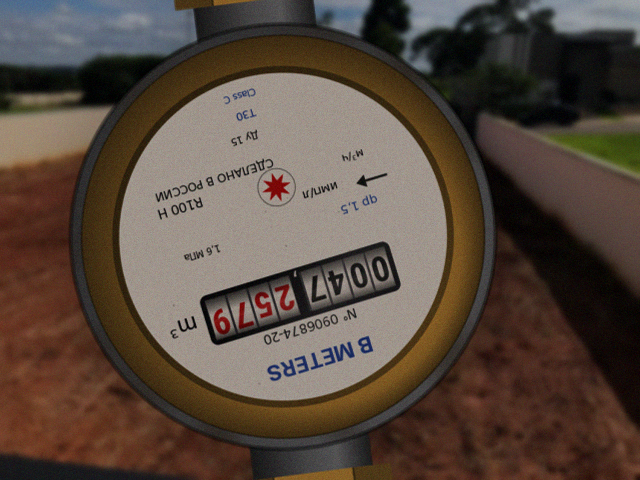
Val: 47.2579 m³
